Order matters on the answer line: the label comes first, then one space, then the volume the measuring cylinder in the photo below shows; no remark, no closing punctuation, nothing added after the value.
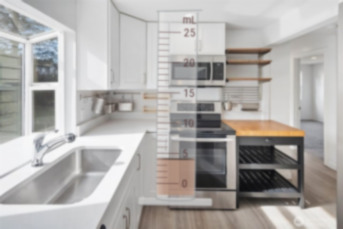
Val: 4 mL
